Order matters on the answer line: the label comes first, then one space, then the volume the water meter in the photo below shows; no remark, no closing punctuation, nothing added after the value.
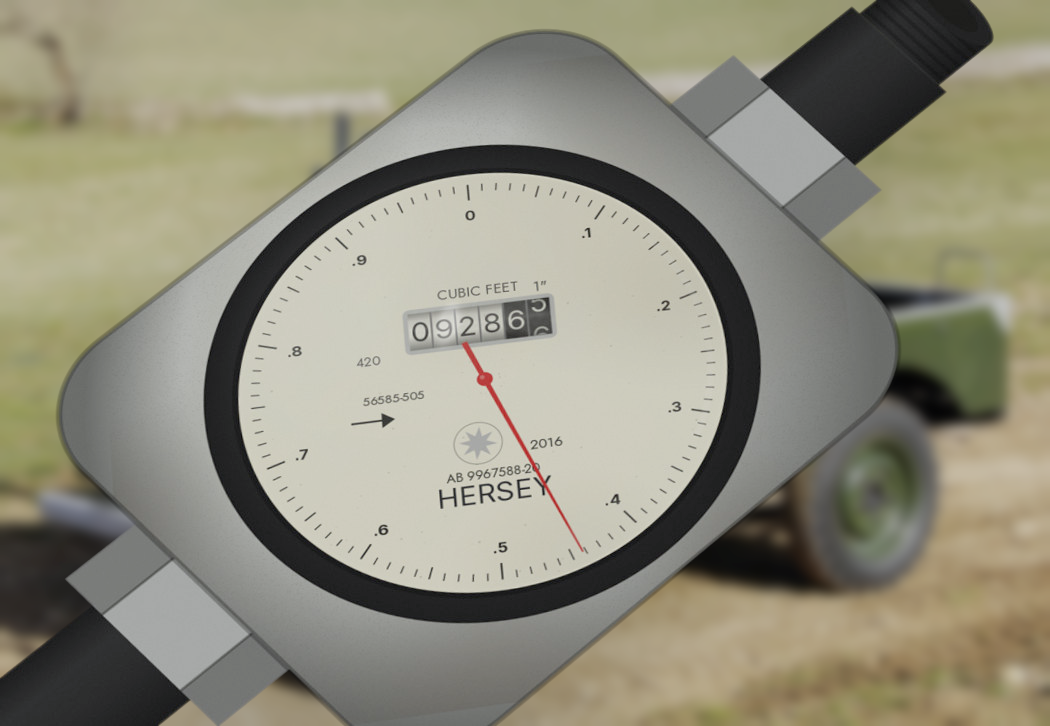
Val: 92865.44 ft³
